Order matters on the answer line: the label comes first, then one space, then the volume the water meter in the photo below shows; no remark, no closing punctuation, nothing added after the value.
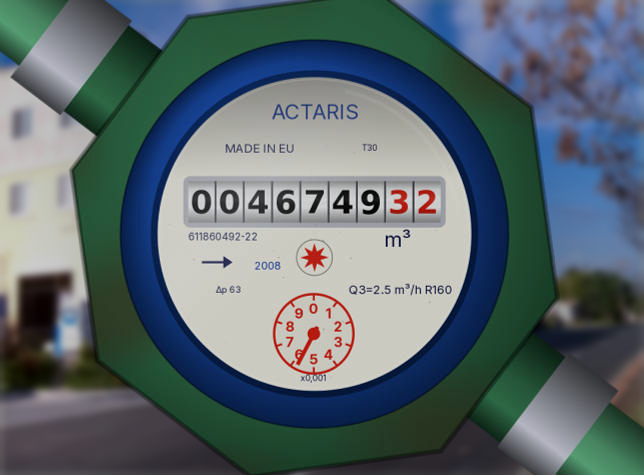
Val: 46749.325 m³
